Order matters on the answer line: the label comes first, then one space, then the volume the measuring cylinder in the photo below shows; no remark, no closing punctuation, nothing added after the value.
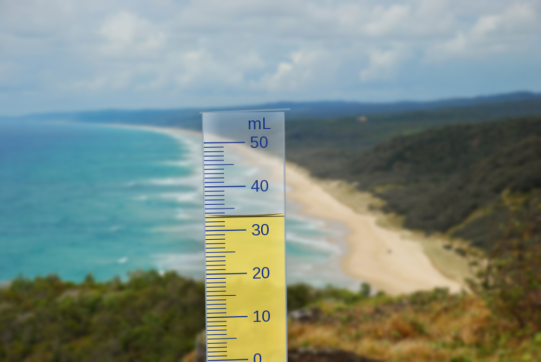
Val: 33 mL
